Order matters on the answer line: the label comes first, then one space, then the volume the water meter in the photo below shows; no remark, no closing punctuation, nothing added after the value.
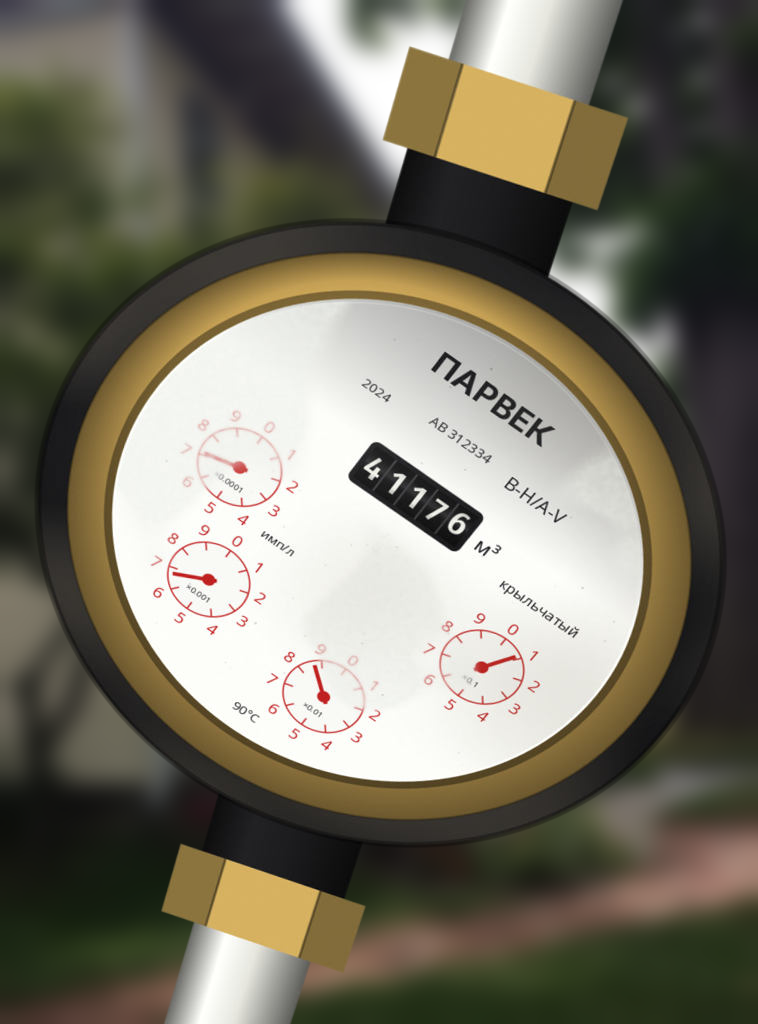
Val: 41176.0867 m³
